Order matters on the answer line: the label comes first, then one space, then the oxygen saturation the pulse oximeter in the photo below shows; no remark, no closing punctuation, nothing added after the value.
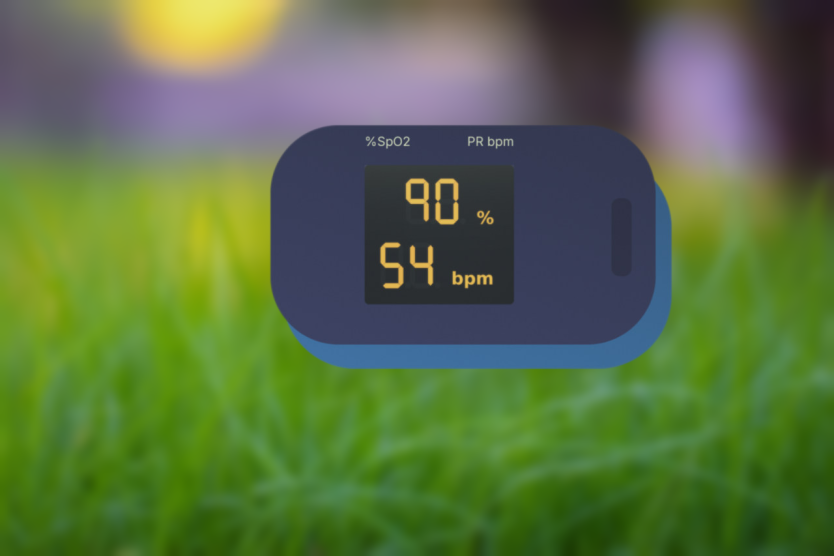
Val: 90 %
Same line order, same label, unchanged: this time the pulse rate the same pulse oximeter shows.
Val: 54 bpm
